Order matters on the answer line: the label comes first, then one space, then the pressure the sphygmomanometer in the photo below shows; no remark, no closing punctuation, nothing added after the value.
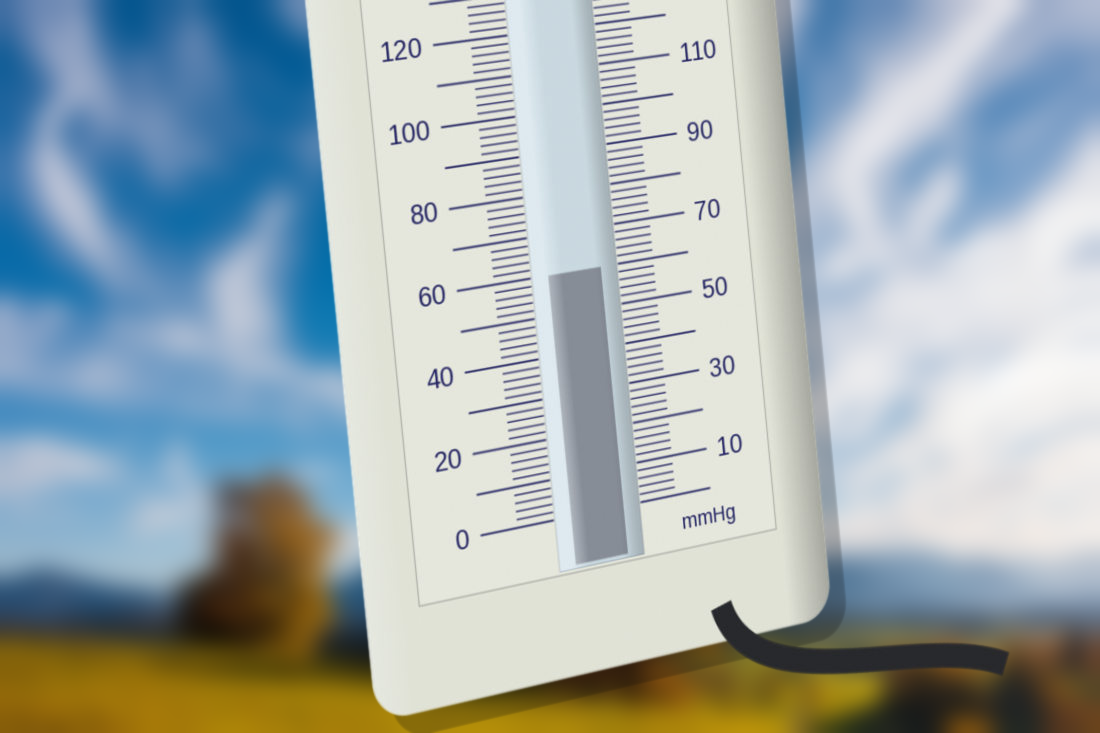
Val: 60 mmHg
